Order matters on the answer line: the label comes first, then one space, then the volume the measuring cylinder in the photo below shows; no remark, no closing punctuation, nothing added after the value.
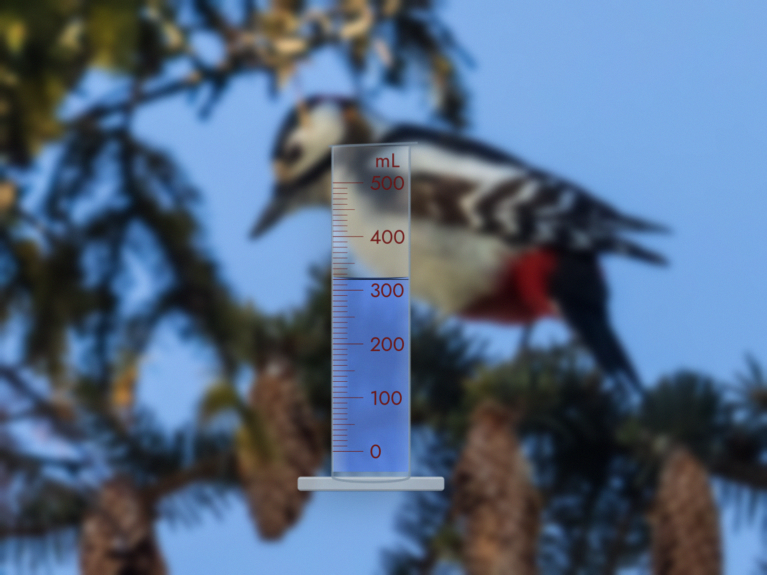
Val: 320 mL
